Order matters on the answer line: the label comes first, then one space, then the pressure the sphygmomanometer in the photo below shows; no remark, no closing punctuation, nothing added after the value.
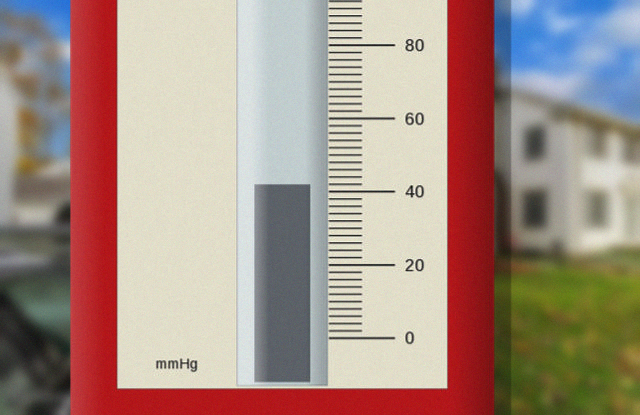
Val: 42 mmHg
